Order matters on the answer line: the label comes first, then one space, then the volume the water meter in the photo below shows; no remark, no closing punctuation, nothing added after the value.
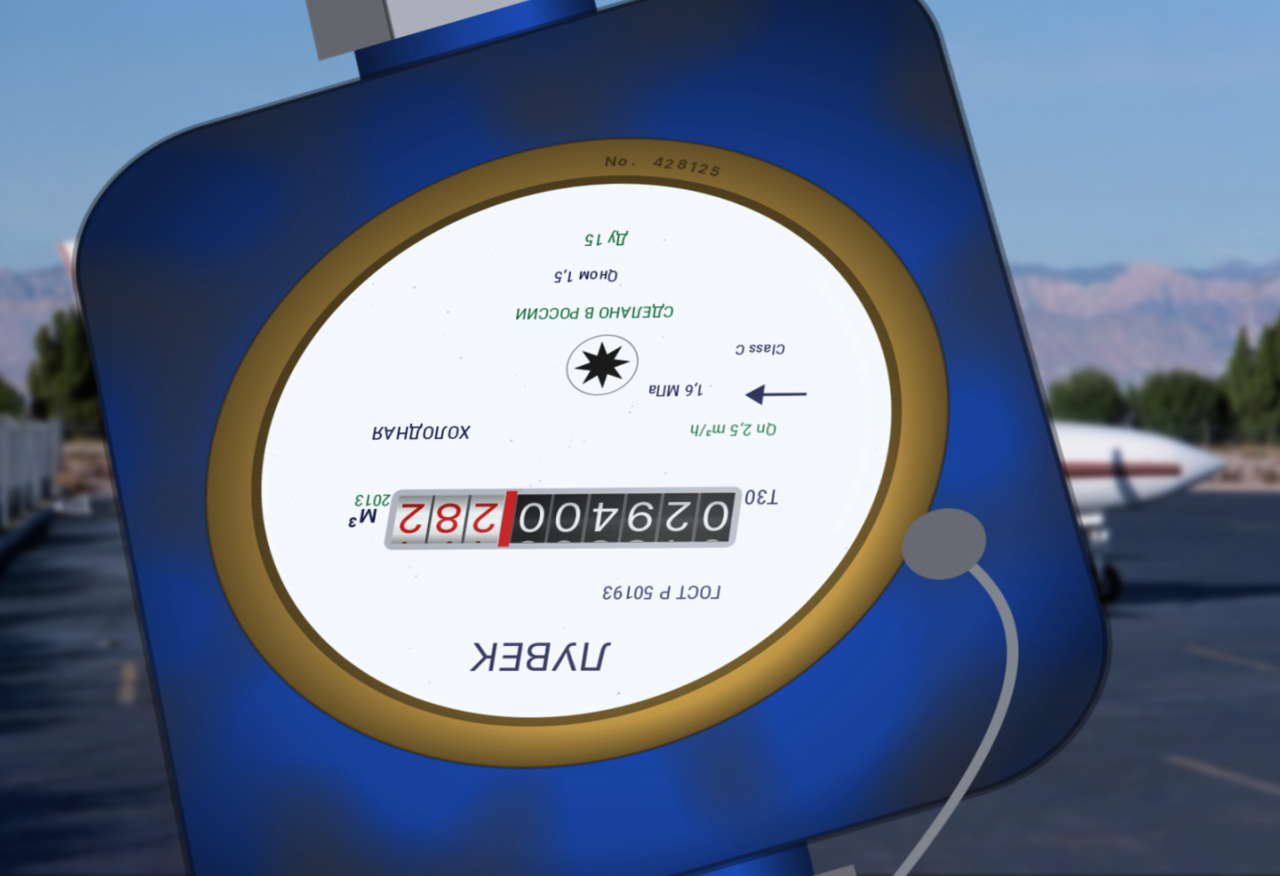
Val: 29400.282 m³
